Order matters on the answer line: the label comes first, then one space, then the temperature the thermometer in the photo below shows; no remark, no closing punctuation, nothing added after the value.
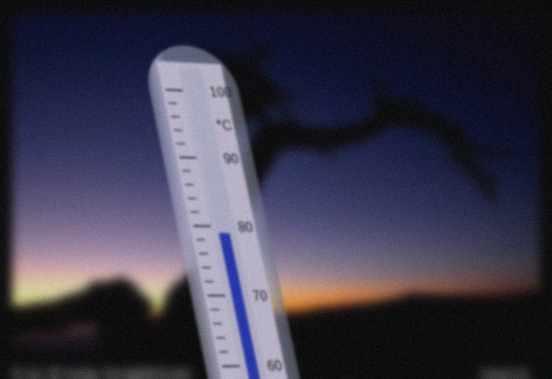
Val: 79 °C
